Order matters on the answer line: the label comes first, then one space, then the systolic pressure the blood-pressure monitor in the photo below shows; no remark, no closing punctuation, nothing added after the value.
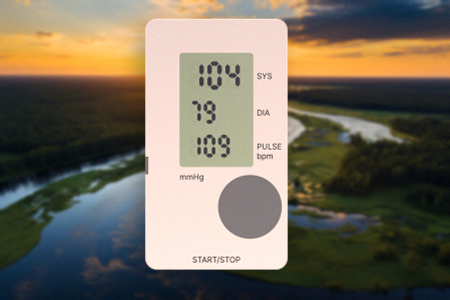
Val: 104 mmHg
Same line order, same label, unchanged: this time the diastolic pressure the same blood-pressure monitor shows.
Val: 79 mmHg
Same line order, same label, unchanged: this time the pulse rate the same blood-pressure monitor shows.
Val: 109 bpm
